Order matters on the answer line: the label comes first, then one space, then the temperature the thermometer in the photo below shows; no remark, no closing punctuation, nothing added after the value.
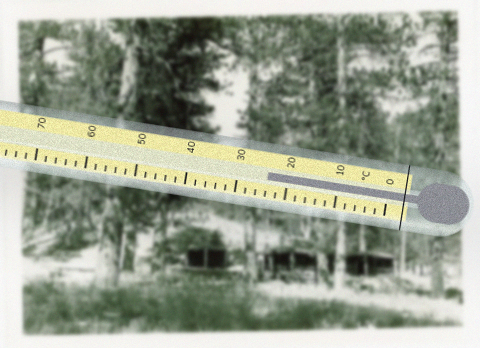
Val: 24 °C
